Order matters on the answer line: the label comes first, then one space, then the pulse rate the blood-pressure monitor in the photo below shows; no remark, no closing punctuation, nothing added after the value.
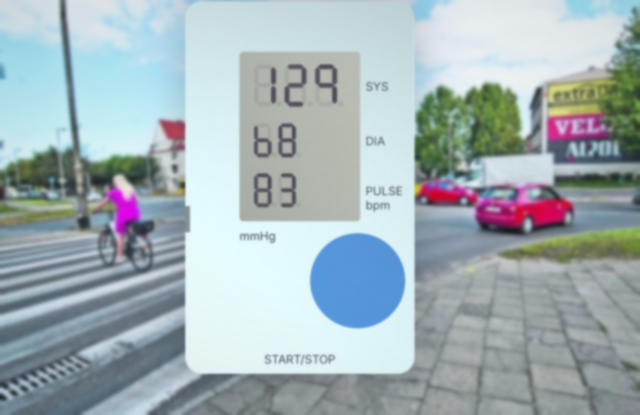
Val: 83 bpm
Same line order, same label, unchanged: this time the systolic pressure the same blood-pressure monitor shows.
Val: 129 mmHg
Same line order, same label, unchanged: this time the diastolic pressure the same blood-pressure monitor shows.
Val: 68 mmHg
